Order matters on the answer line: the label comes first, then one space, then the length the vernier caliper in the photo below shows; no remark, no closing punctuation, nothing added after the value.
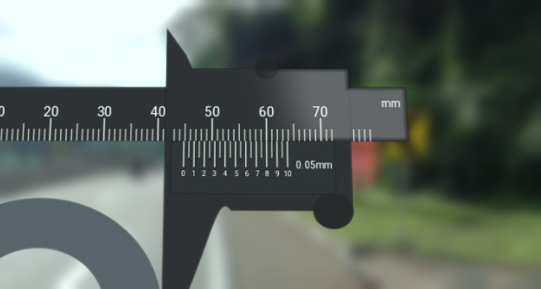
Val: 44.8 mm
